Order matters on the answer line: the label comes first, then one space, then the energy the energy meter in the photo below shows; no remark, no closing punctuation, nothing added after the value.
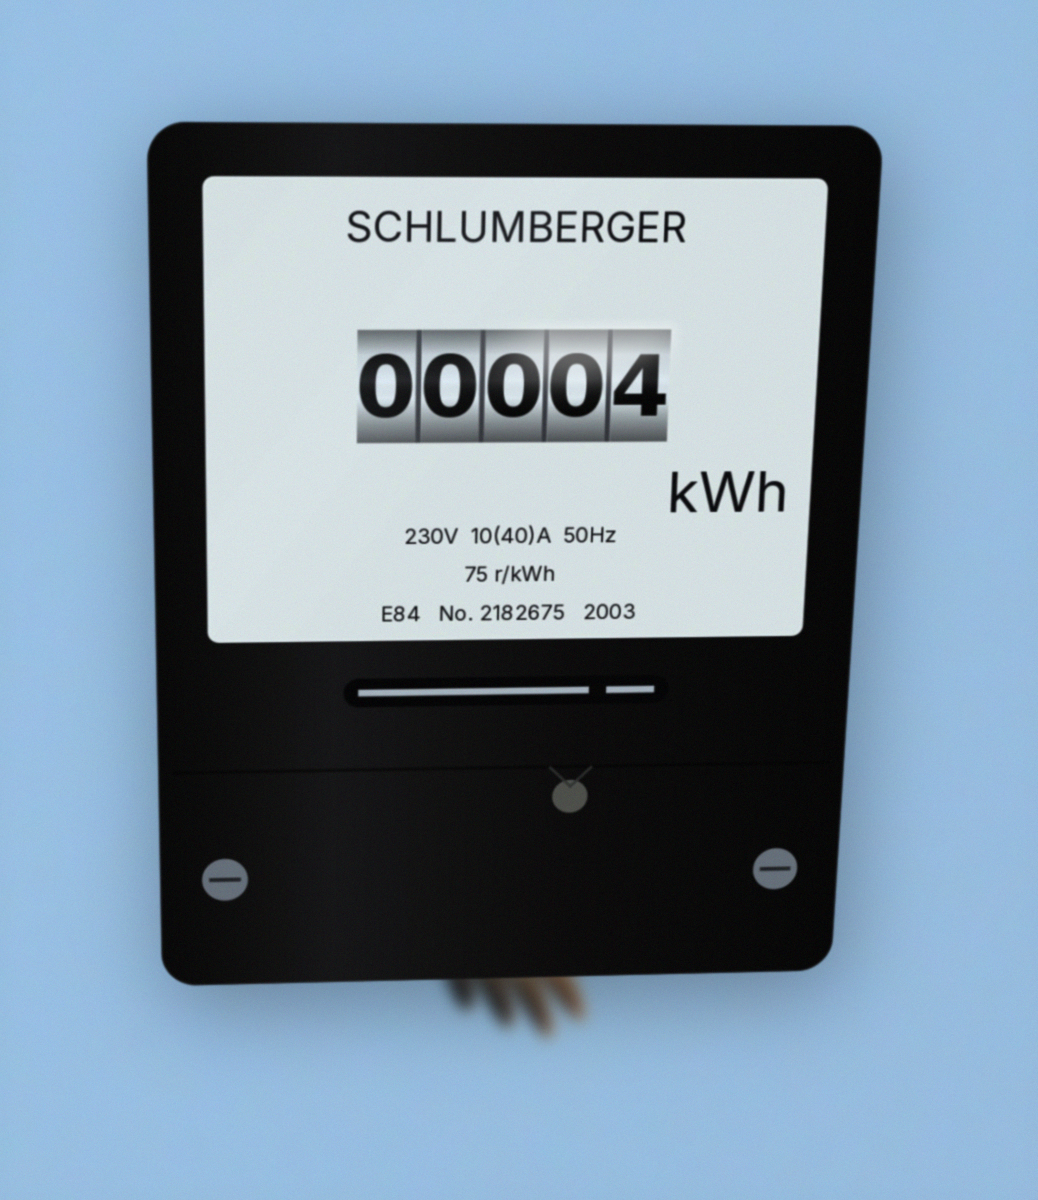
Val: 4 kWh
